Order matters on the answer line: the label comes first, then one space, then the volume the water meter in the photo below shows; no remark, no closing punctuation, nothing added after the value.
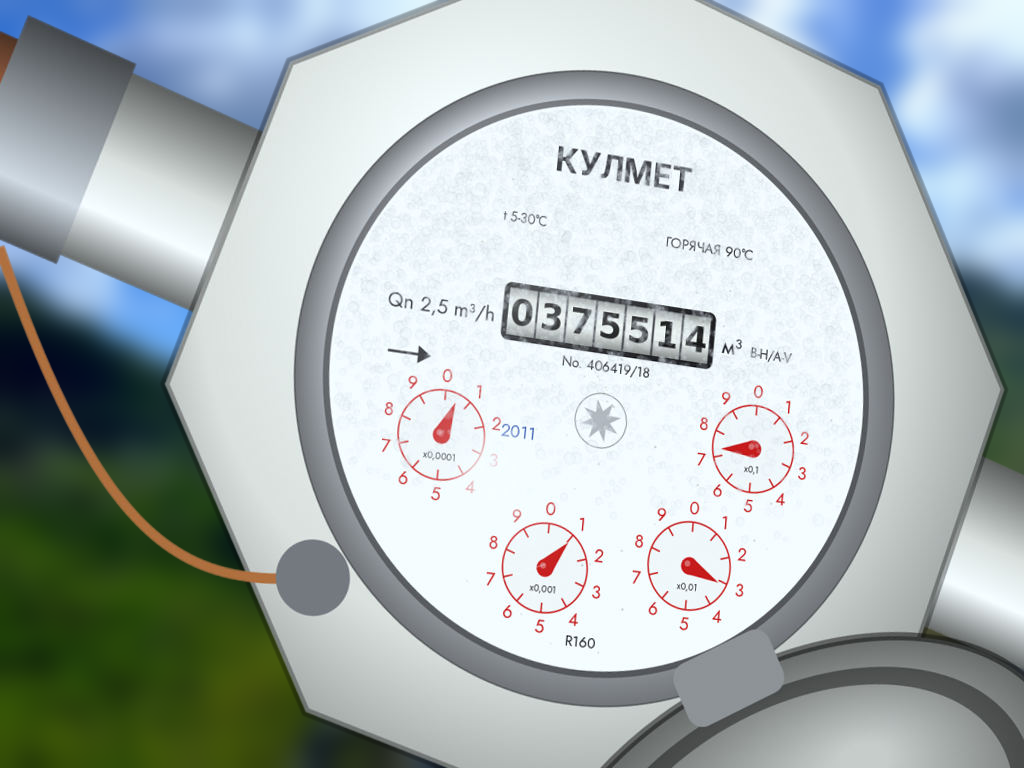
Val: 375514.7310 m³
